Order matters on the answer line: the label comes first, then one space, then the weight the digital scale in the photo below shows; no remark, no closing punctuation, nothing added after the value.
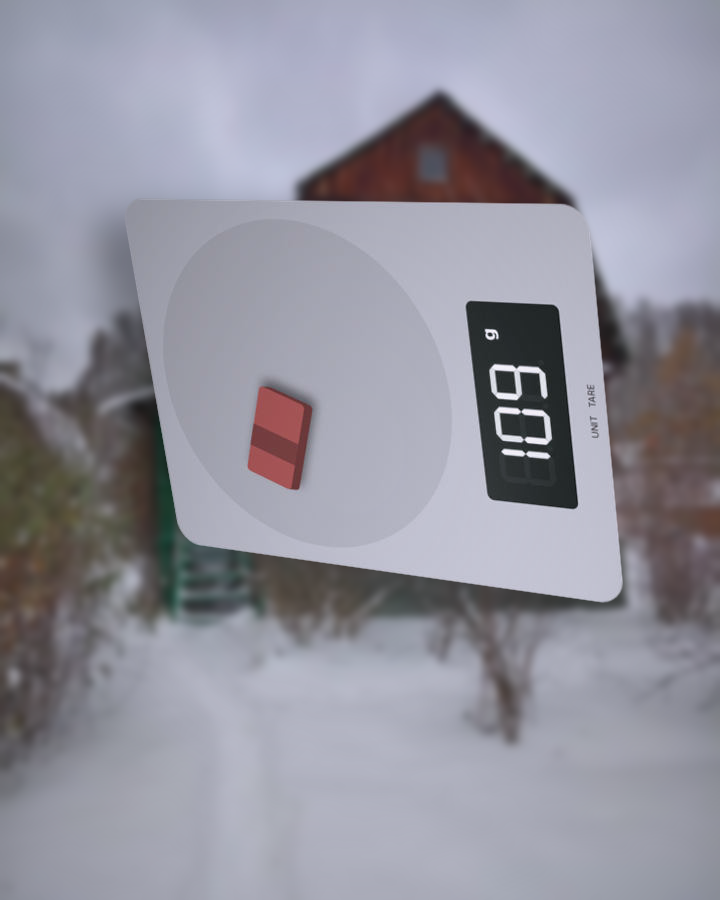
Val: 109 g
